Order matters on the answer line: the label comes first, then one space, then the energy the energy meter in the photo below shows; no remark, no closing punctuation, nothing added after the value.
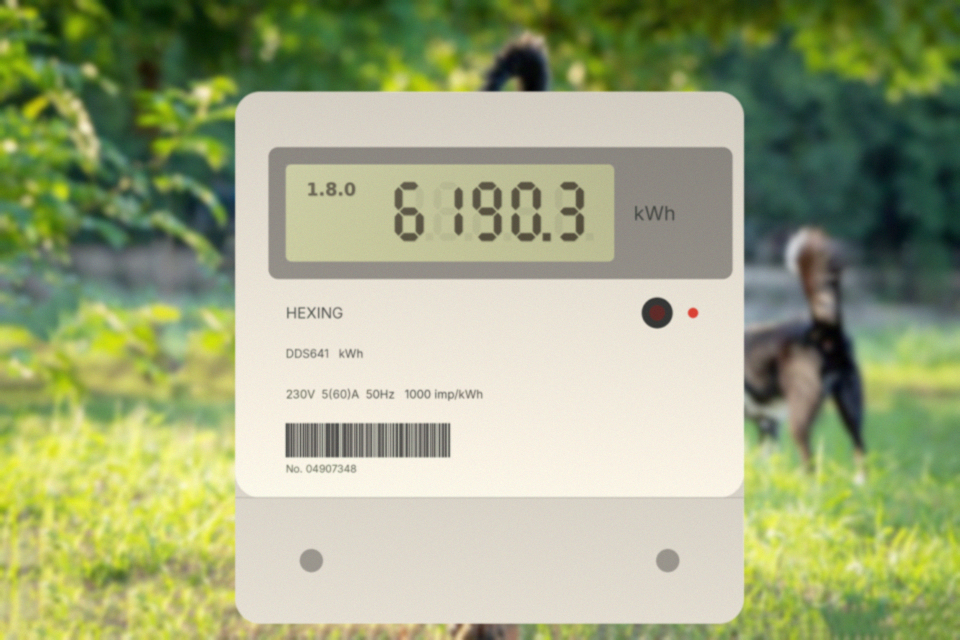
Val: 6190.3 kWh
